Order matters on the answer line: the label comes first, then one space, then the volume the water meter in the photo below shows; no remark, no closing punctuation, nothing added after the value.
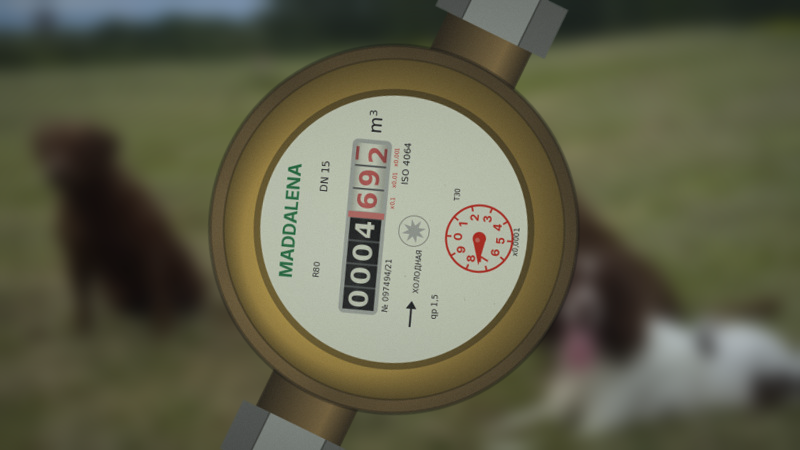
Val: 4.6917 m³
